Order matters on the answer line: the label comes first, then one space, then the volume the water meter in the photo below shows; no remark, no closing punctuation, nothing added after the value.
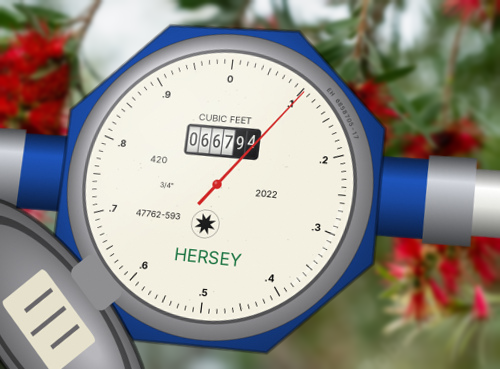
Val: 66794.10 ft³
